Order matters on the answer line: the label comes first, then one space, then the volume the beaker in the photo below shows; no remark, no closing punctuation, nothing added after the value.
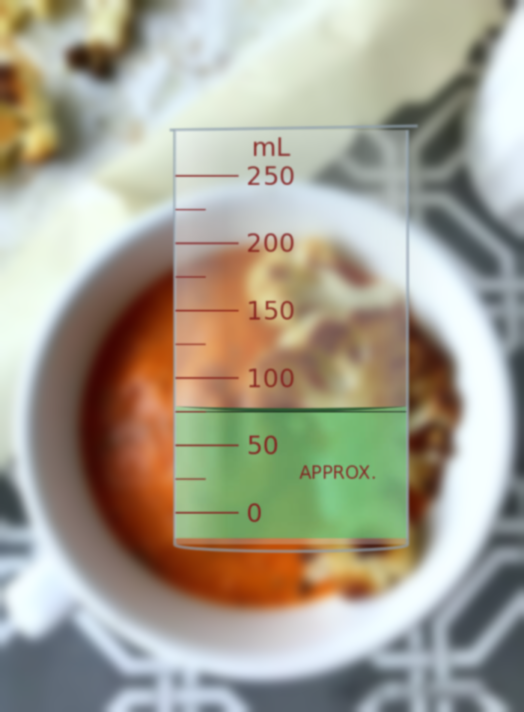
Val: 75 mL
